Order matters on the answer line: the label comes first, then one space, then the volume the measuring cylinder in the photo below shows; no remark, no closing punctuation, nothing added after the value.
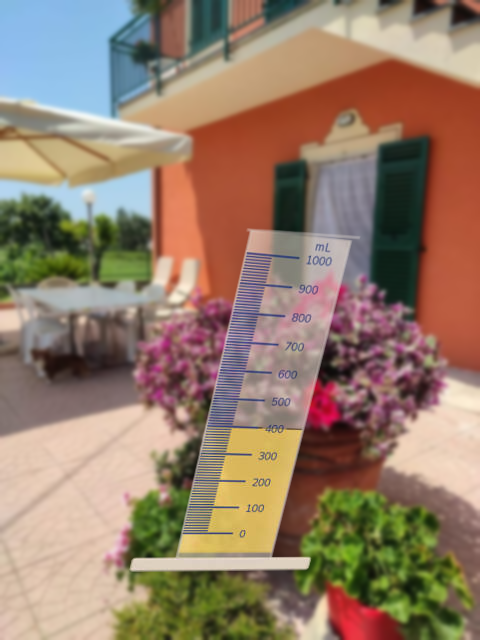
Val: 400 mL
